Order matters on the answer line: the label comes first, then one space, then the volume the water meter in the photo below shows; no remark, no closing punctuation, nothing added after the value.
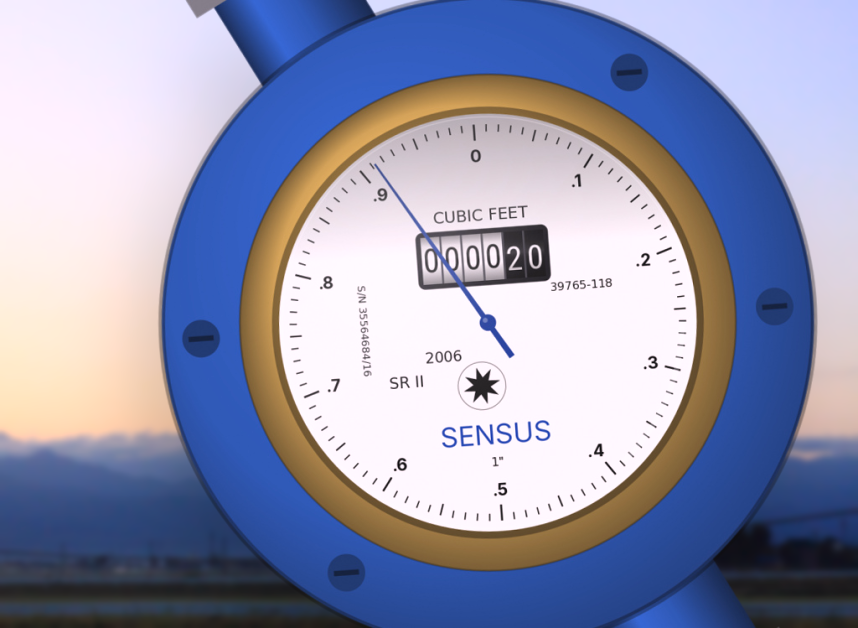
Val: 19.91 ft³
